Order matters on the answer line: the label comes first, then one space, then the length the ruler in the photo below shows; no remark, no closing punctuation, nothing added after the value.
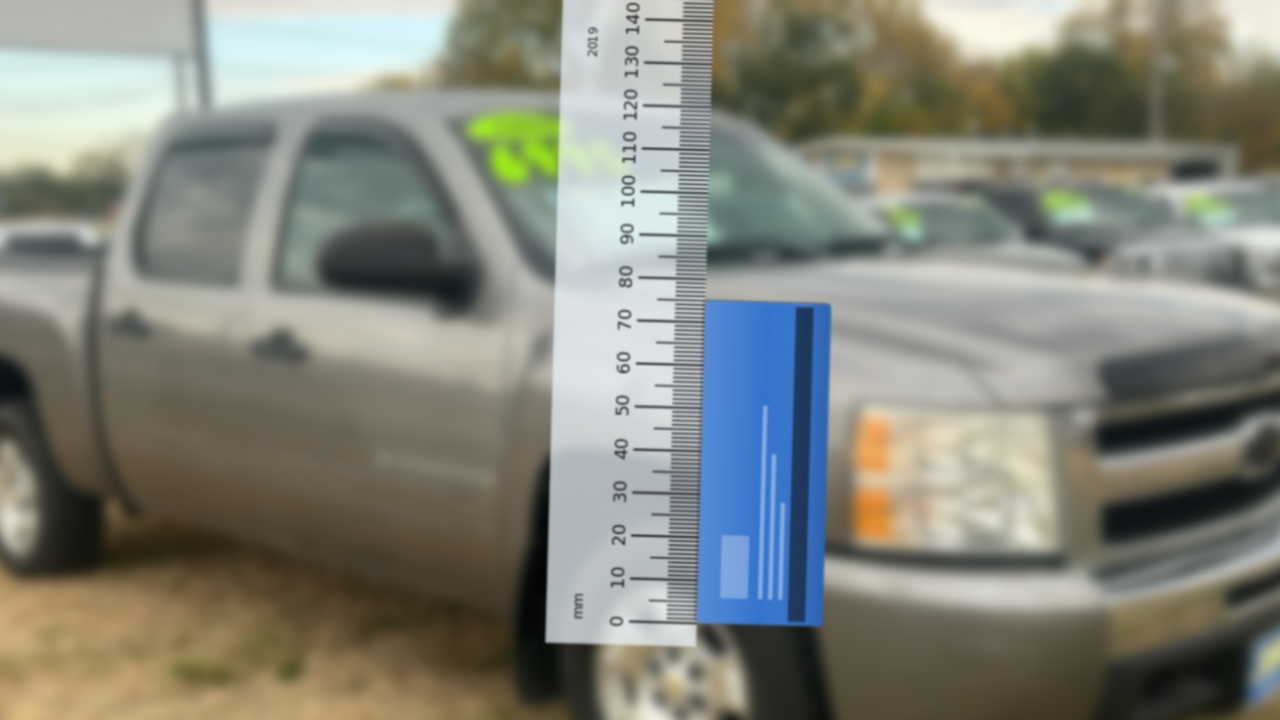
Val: 75 mm
